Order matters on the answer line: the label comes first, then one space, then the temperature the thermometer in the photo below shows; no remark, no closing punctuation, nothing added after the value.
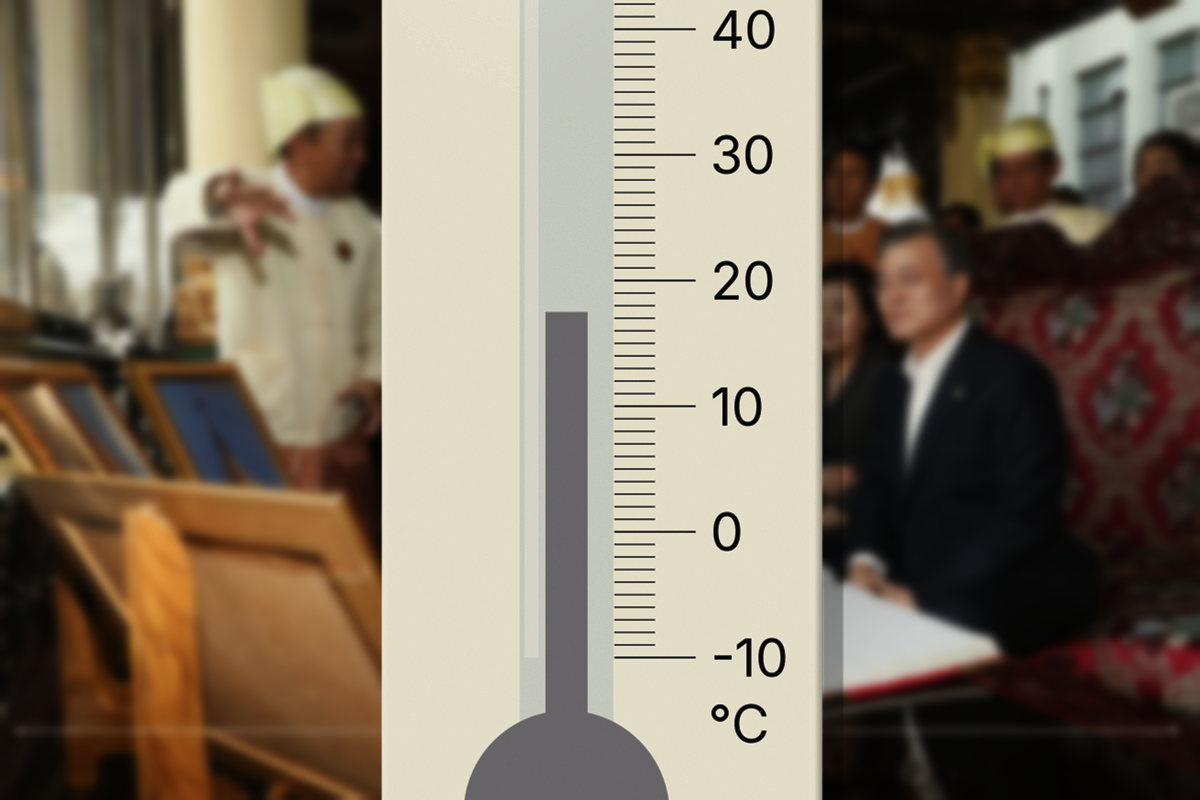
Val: 17.5 °C
